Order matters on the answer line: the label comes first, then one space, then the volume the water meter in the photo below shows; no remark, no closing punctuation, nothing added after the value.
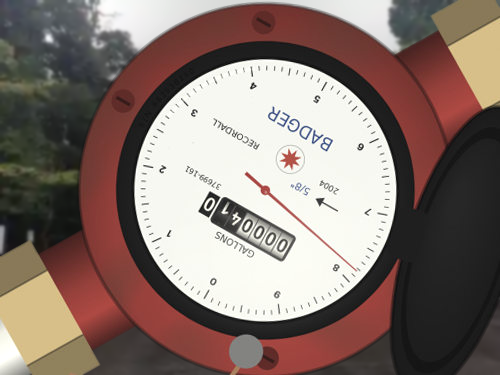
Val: 407.8 gal
